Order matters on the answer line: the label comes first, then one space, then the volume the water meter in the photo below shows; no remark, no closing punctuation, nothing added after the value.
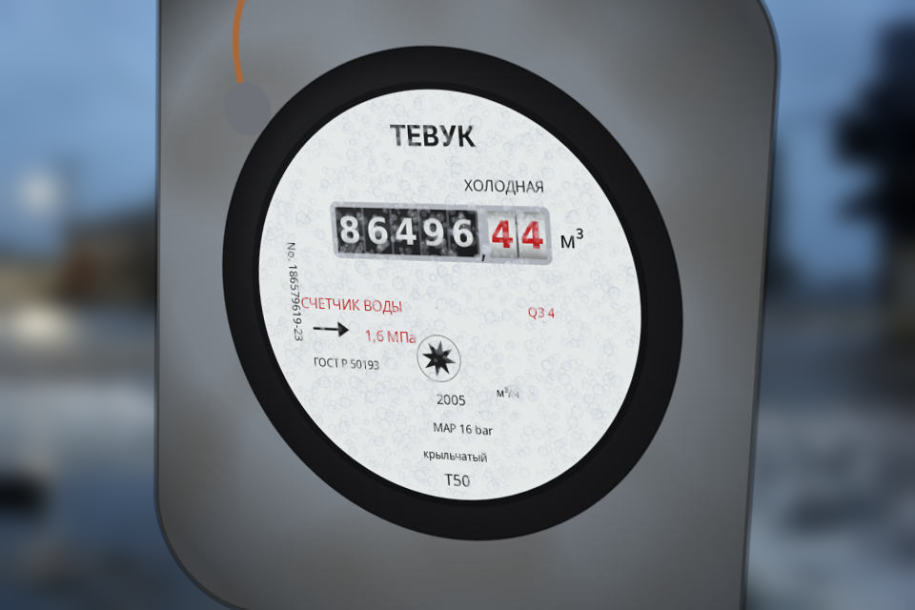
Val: 86496.44 m³
